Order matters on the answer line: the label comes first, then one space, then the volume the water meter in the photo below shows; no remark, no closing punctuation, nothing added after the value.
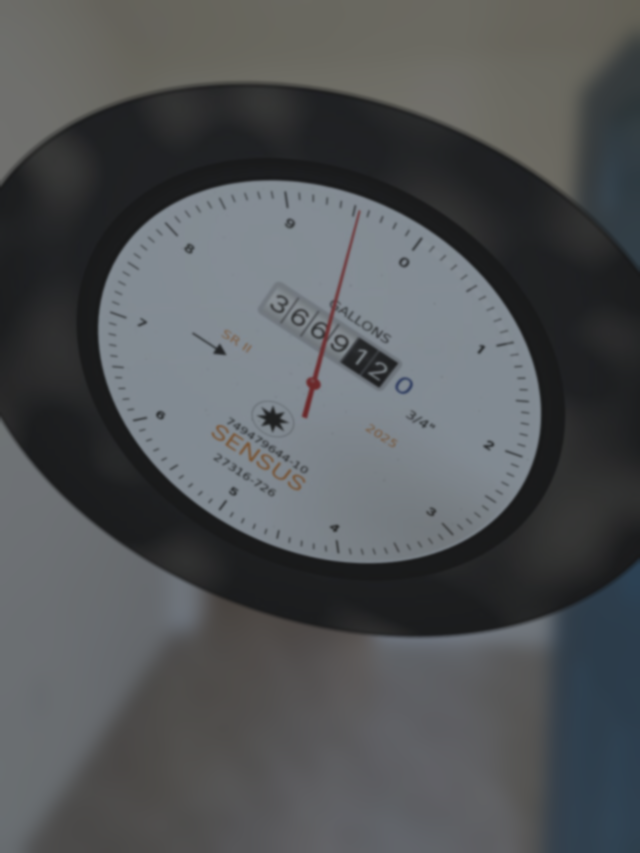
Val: 3669119.5 gal
